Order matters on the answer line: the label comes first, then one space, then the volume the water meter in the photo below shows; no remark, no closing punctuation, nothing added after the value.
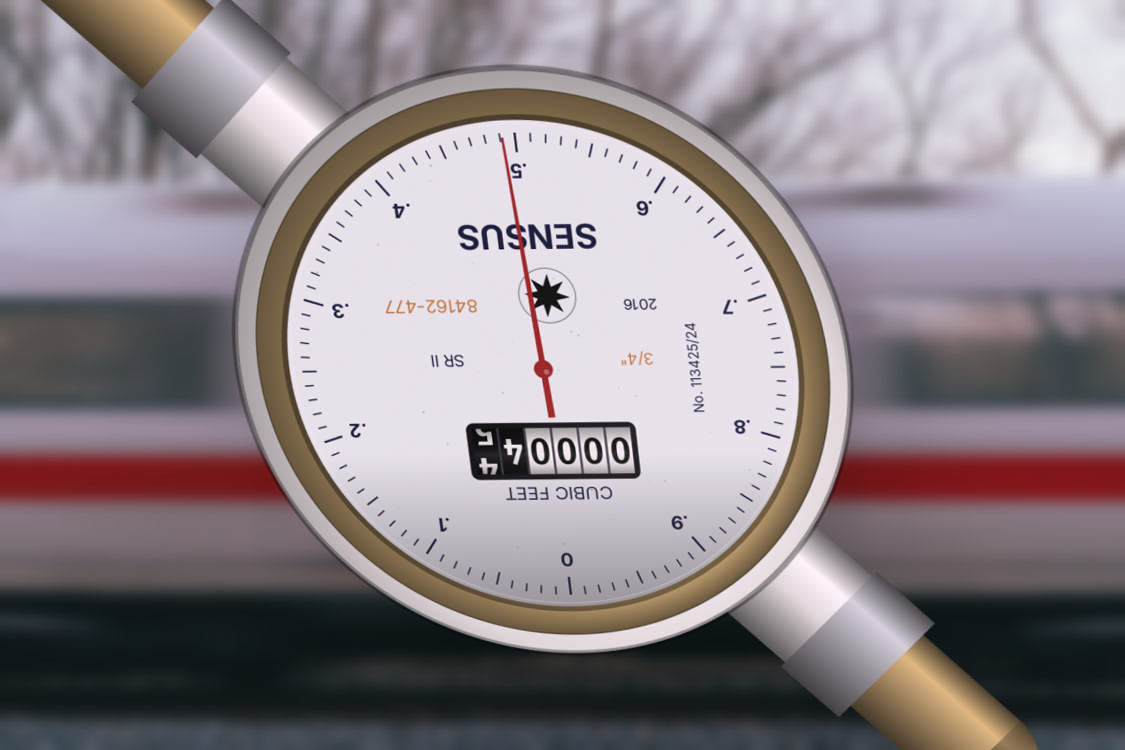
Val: 44.49 ft³
